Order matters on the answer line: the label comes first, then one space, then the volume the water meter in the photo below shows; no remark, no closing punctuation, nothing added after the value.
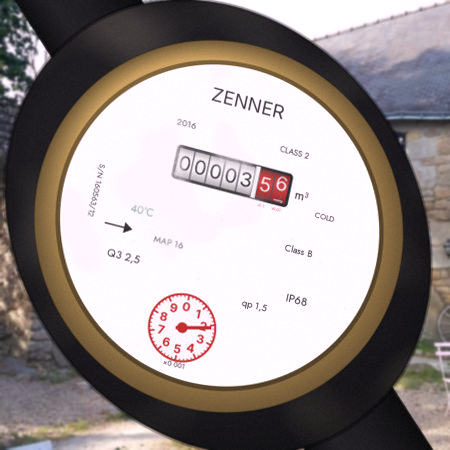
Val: 3.562 m³
